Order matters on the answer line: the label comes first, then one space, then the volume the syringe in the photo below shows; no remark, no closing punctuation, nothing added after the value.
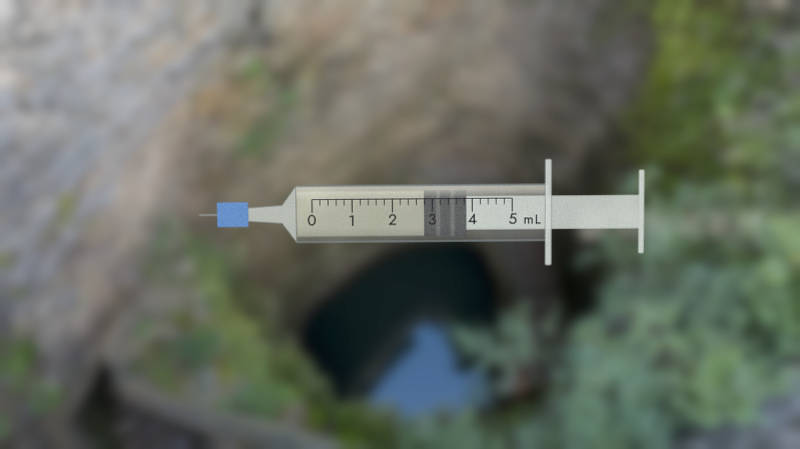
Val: 2.8 mL
